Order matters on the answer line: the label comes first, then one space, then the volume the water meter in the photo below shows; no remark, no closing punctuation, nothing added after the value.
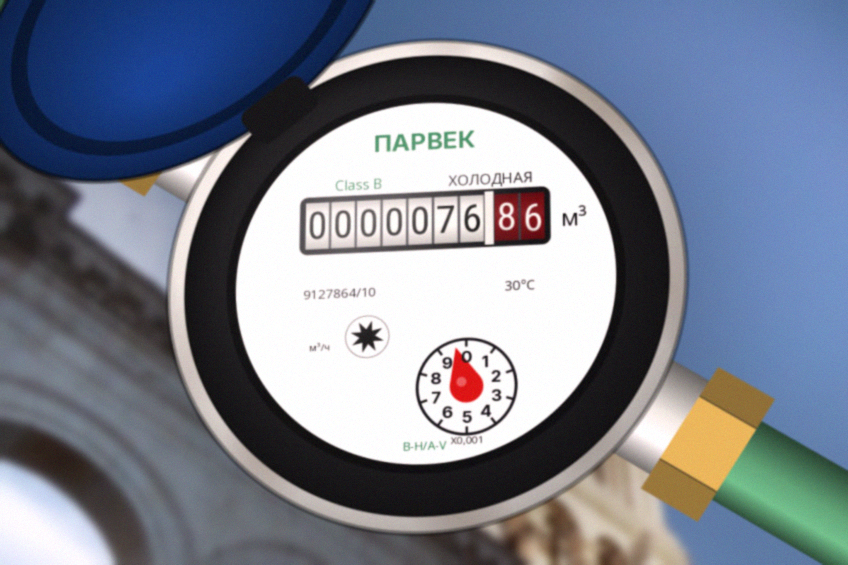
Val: 76.859 m³
